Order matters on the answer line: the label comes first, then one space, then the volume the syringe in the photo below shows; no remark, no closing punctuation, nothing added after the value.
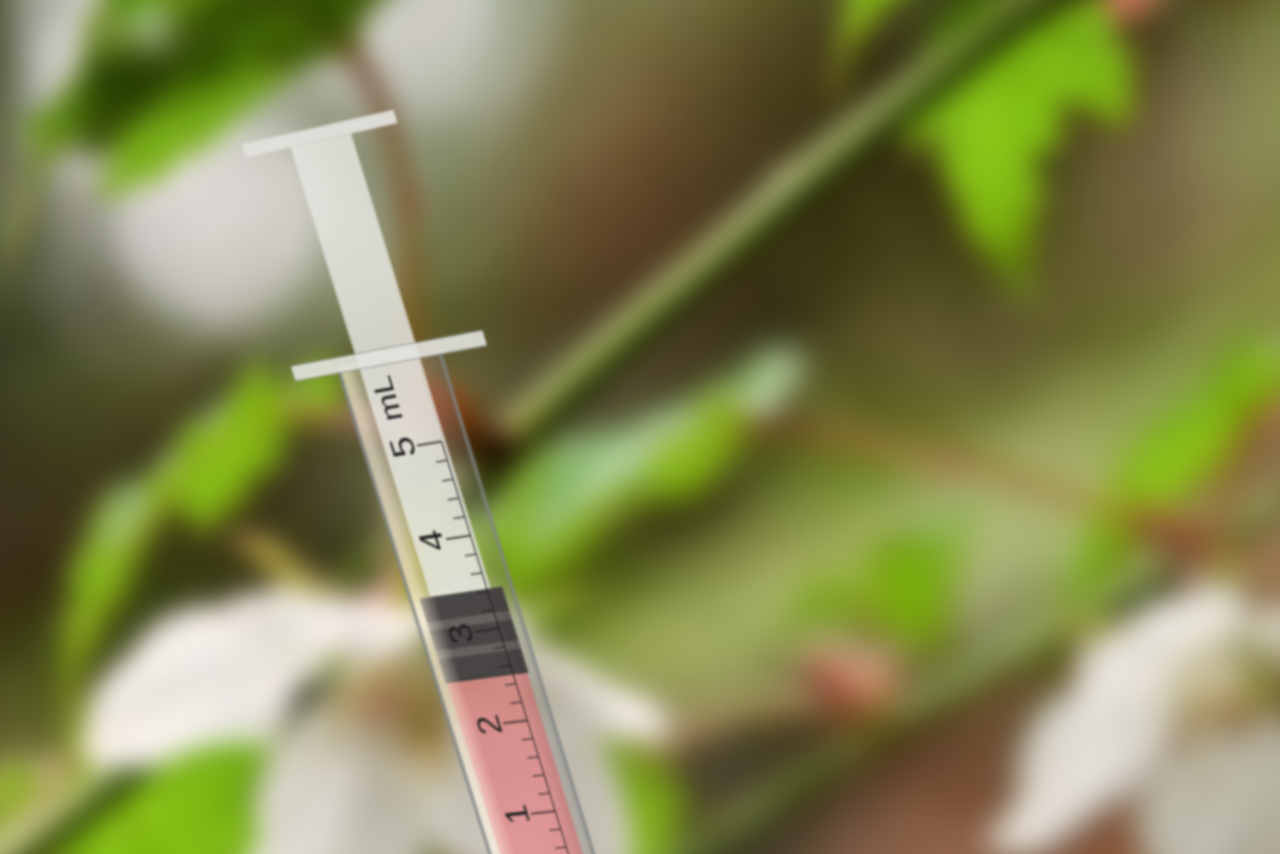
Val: 2.5 mL
